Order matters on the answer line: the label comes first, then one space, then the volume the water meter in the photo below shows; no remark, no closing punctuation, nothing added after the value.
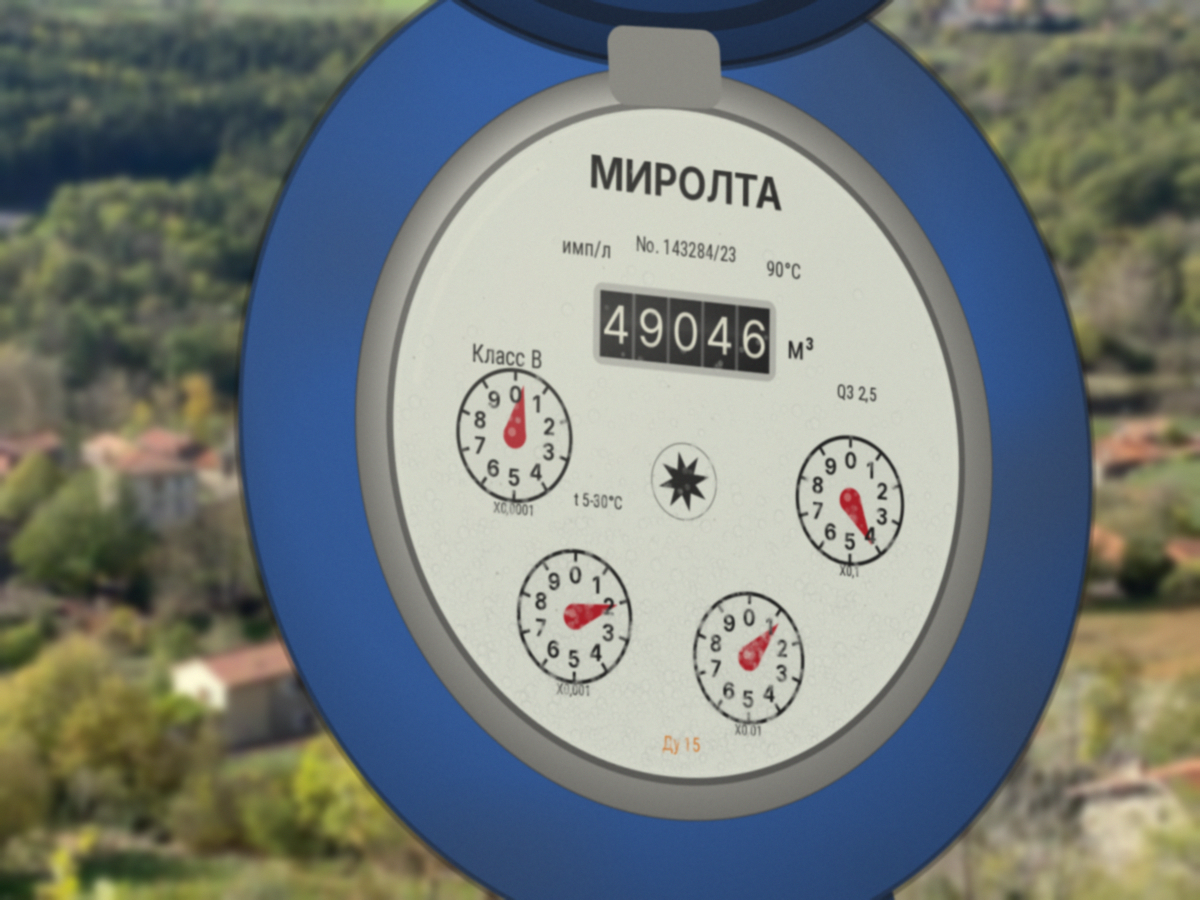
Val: 49046.4120 m³
